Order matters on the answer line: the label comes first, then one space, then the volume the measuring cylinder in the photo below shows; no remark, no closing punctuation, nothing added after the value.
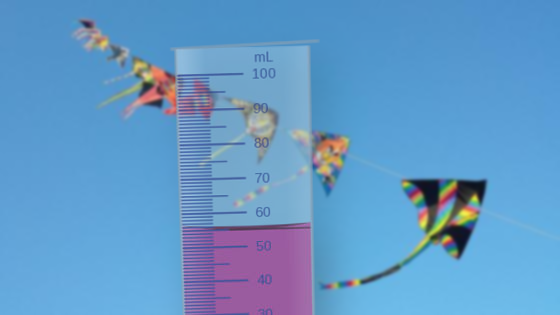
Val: 55 mL
